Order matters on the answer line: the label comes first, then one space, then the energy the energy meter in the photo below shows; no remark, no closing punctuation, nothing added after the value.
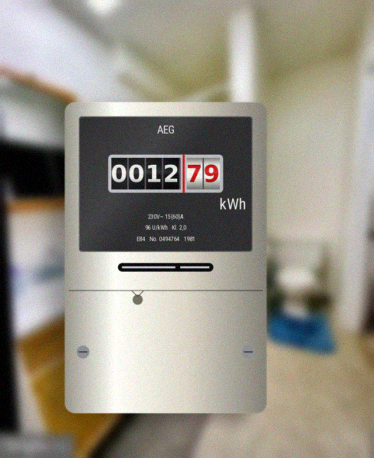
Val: 12.79 kWh
